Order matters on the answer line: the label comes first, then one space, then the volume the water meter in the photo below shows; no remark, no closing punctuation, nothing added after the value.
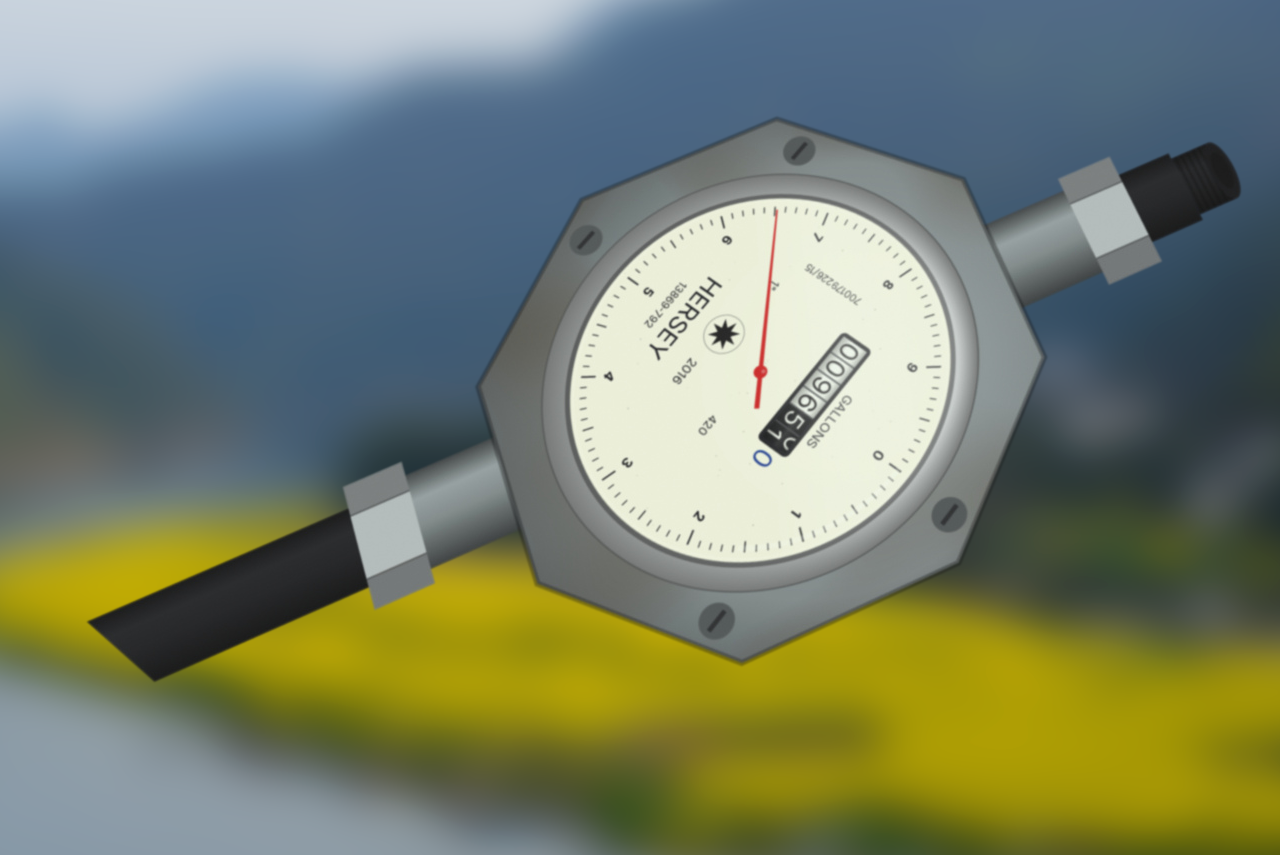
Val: 96506.5 gal
